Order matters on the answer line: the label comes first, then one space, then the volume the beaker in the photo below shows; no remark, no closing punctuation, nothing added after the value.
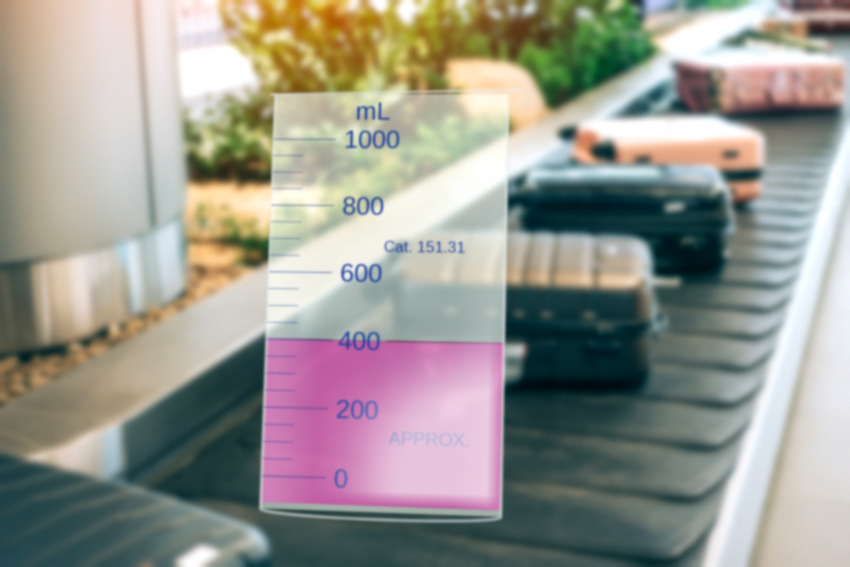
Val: 400 mL
